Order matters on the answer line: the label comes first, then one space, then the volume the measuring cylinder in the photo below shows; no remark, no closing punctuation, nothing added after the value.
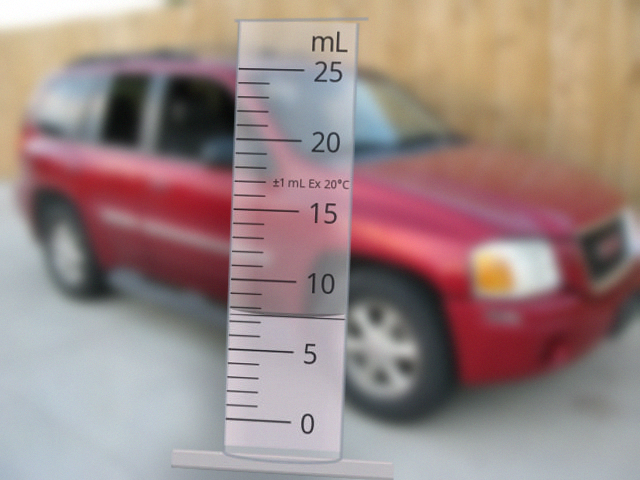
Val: 7.5 mL
